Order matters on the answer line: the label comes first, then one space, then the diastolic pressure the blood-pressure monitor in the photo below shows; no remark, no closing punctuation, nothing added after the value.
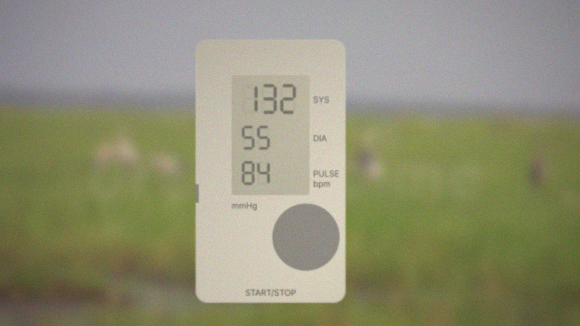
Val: 55 mmHg
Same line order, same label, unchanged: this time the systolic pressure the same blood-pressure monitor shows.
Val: 132 mmHg
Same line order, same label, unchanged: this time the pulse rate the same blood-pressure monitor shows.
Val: 84 bpm
